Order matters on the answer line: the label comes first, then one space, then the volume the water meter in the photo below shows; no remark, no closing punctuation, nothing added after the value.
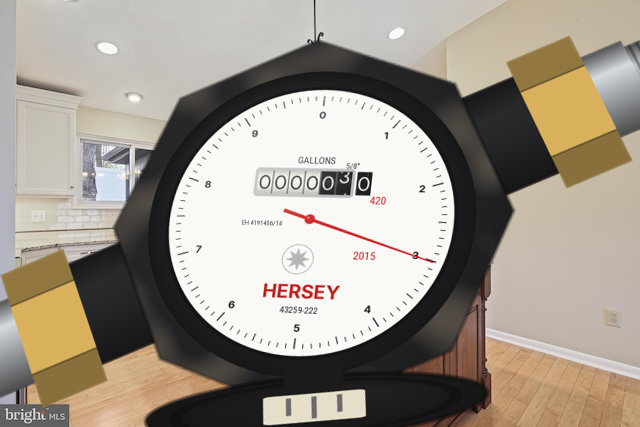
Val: 33.0 gal
